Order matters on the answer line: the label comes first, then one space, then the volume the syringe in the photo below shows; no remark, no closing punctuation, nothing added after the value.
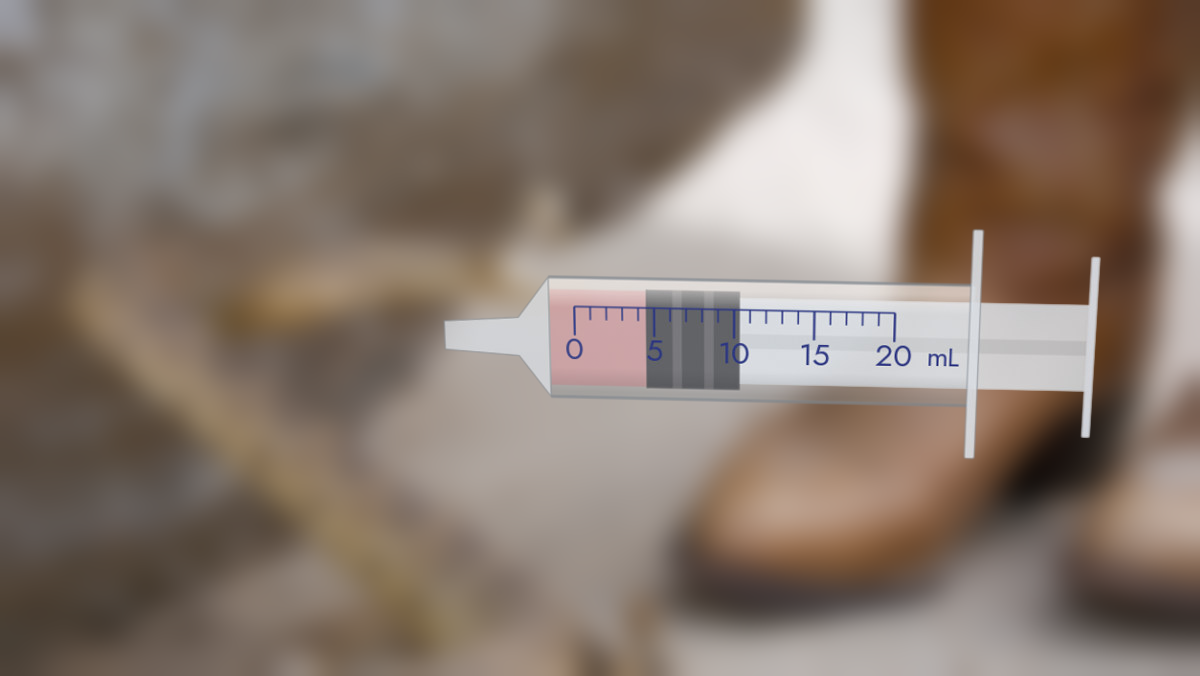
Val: 4.5 mL
